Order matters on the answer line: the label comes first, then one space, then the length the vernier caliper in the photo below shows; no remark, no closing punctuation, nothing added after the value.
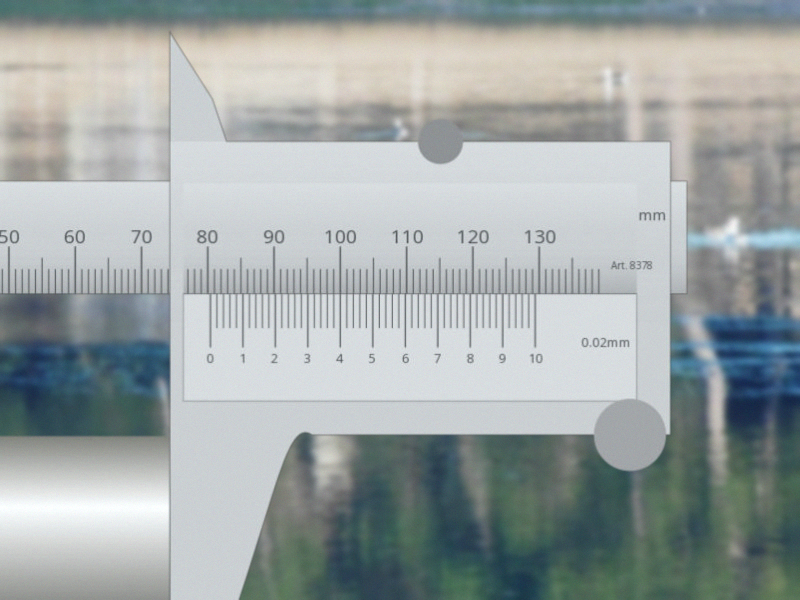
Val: 80.4 mm
